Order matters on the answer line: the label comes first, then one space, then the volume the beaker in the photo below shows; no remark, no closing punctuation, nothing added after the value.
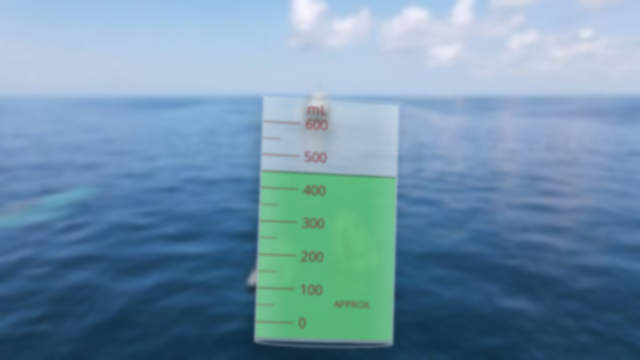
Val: 450 mL
